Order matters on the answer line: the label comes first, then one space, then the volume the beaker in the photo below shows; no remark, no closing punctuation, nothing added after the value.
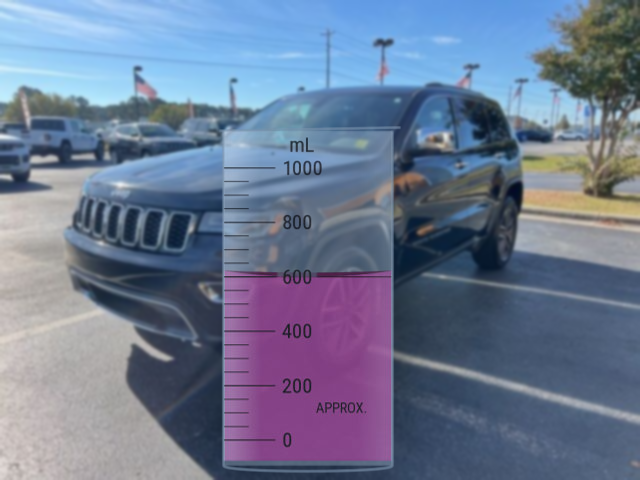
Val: 600 mL
